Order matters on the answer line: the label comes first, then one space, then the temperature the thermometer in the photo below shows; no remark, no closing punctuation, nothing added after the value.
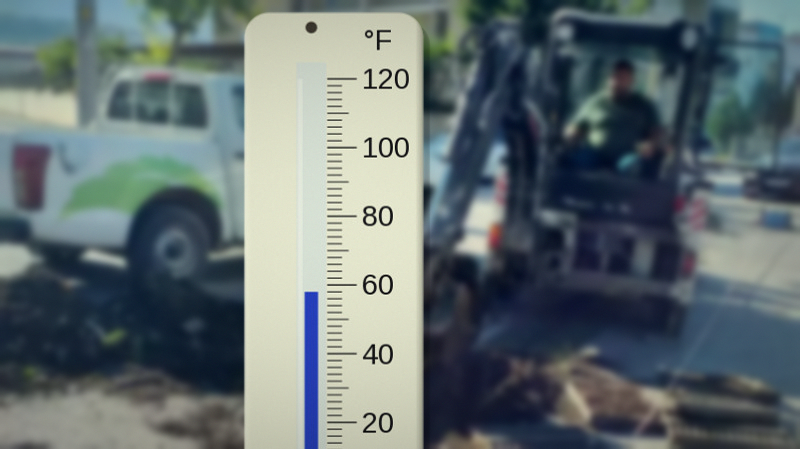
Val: 58 °F
